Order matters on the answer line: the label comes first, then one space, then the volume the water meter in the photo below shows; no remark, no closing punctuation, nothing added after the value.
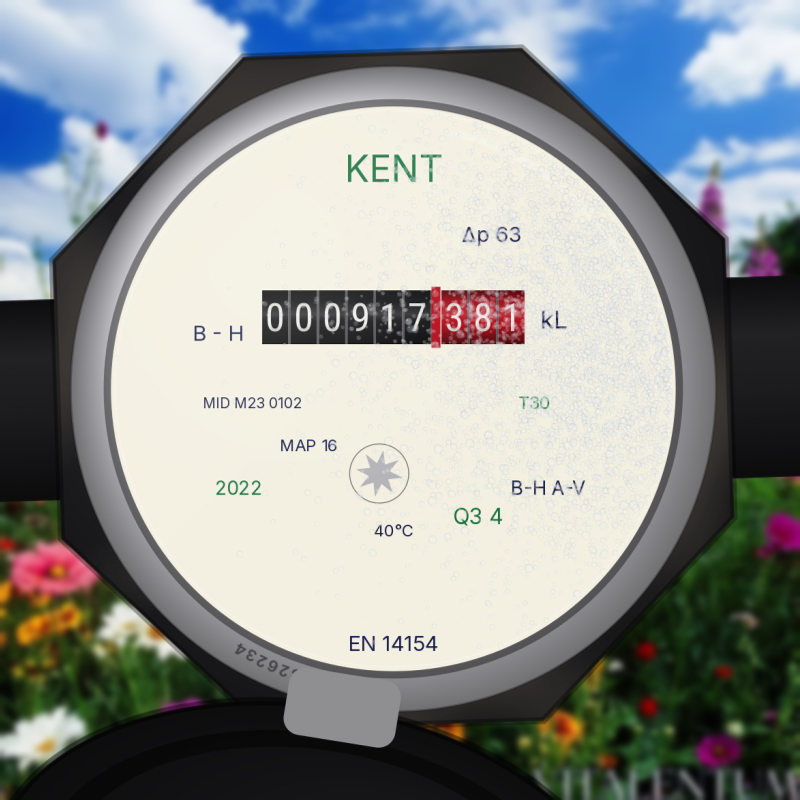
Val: 917.381 kL
